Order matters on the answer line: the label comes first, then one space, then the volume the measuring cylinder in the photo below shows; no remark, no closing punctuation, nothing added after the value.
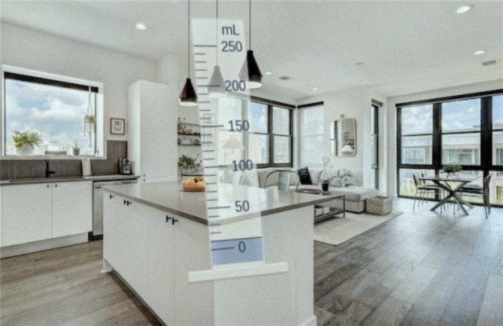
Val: 10 mL
